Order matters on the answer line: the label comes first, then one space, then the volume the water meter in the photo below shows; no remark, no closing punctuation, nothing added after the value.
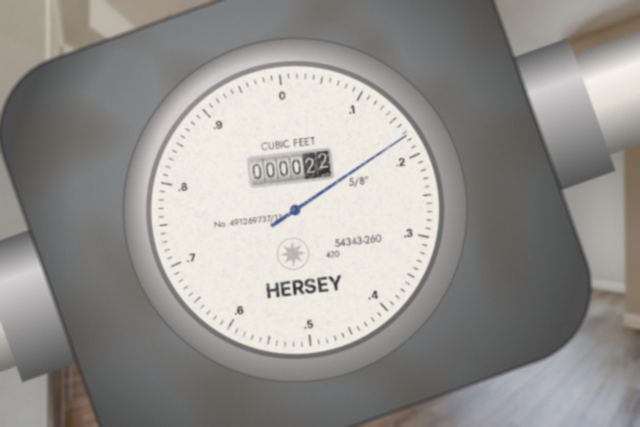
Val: 22.17 ft³
